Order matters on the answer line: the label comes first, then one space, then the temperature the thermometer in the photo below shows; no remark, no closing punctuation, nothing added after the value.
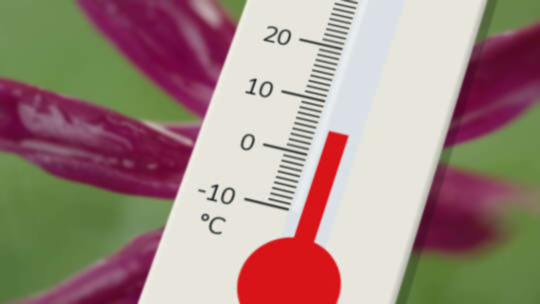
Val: 5 °C
